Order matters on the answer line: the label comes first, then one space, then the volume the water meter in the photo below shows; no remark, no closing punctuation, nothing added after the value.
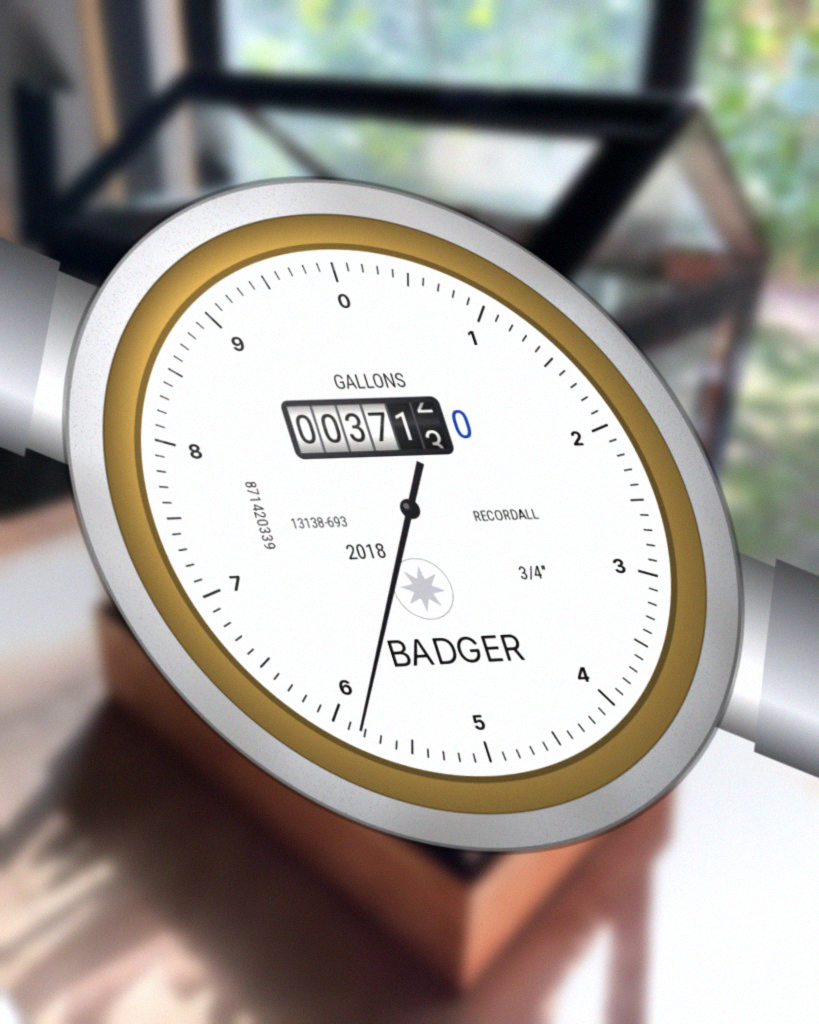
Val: 37125.8 gal
